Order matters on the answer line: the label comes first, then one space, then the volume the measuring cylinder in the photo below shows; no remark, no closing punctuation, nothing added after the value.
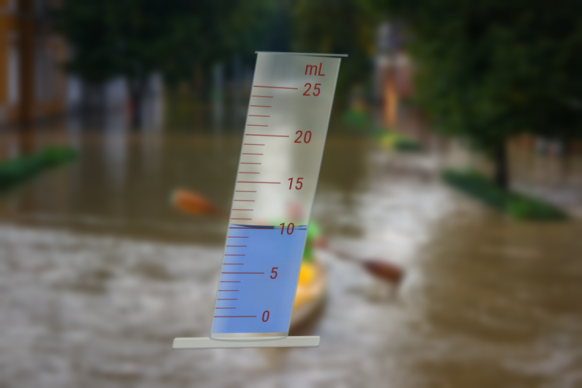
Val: 10 mL
